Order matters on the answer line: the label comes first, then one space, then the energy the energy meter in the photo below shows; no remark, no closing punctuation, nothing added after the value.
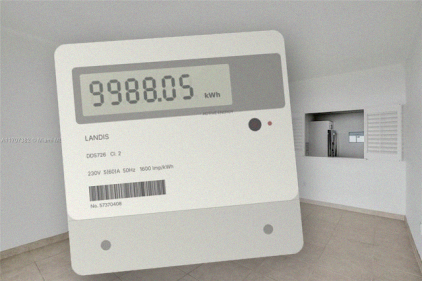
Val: 9988.05 kWh
